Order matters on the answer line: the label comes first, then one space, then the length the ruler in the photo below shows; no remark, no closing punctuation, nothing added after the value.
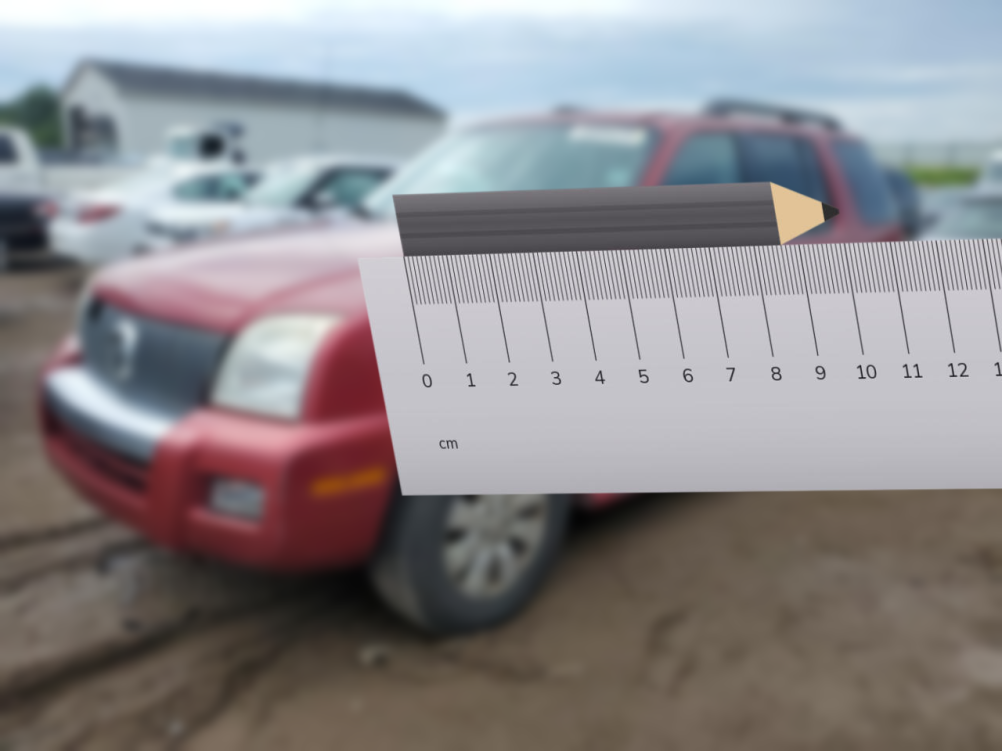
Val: 10 cm
